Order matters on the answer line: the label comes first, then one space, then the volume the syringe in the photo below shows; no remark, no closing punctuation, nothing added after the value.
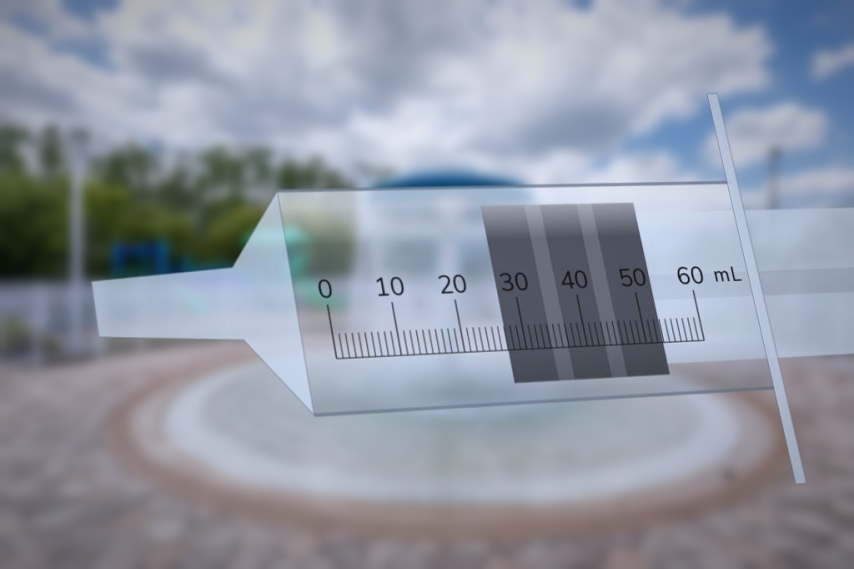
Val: 27 mL
